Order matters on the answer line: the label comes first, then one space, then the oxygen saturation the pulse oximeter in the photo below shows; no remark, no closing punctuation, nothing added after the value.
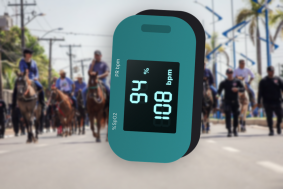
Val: 94 %
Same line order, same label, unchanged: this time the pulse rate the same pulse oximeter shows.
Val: 108 bpm
